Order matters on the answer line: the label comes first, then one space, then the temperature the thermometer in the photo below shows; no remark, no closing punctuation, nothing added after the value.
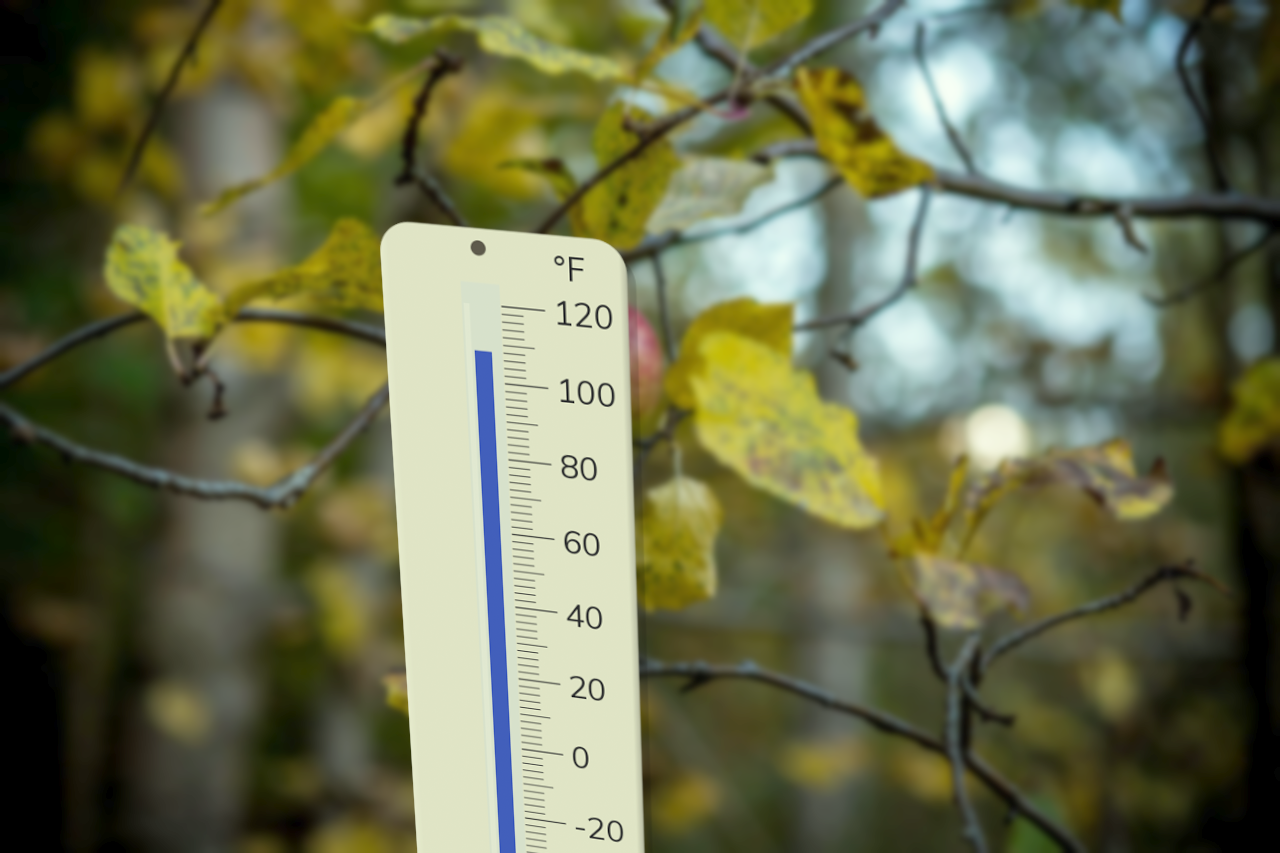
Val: 108 °F
